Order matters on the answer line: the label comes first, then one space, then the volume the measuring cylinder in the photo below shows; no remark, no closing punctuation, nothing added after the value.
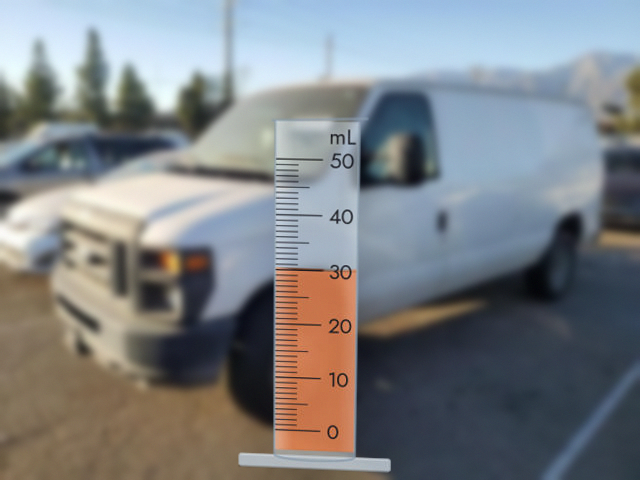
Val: 30 mL
